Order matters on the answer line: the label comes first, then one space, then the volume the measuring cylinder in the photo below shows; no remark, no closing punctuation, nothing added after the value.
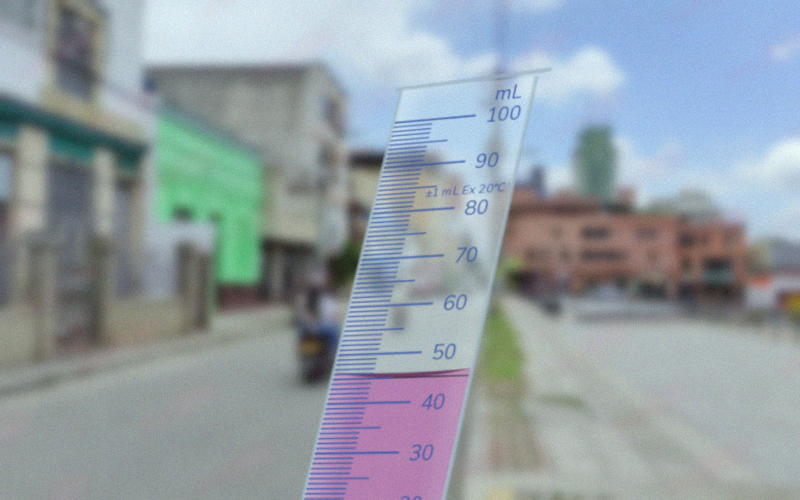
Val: 45 mL
